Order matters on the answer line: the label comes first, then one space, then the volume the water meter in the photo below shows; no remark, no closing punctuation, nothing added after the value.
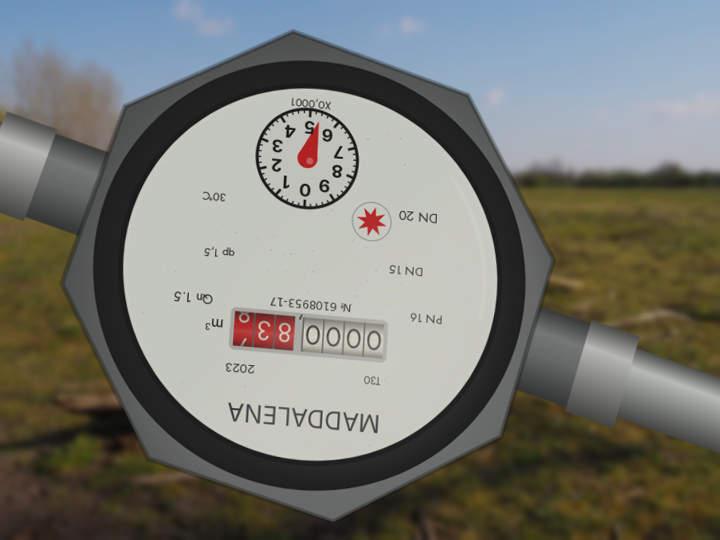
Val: 0.8375 m³
